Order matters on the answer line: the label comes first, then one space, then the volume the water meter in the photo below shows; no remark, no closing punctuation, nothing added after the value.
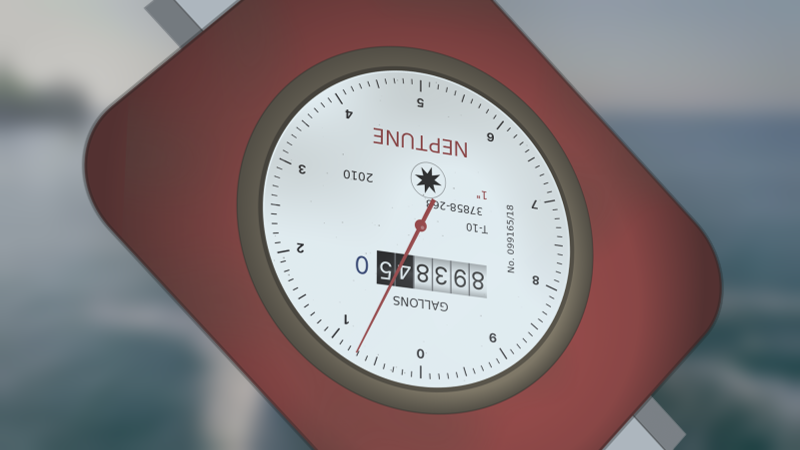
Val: 8938450.7 gal
